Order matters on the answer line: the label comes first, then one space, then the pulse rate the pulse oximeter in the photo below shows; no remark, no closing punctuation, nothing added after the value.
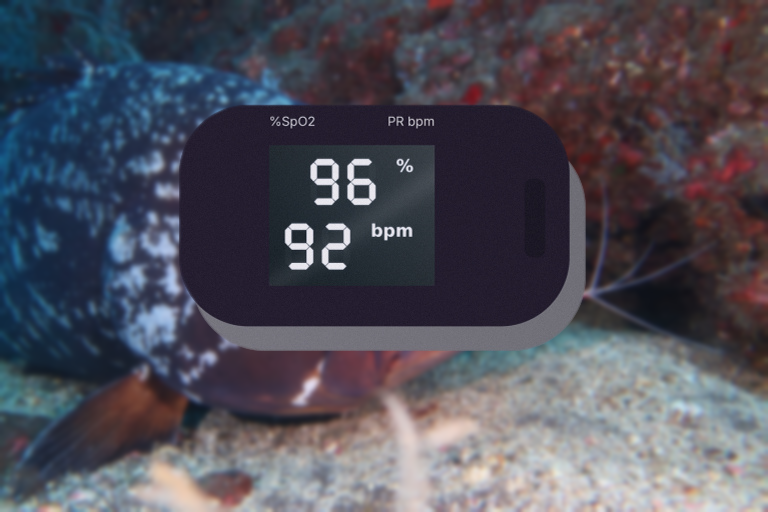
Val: 92 bpm
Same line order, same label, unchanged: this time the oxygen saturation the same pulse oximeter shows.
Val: 96 %
